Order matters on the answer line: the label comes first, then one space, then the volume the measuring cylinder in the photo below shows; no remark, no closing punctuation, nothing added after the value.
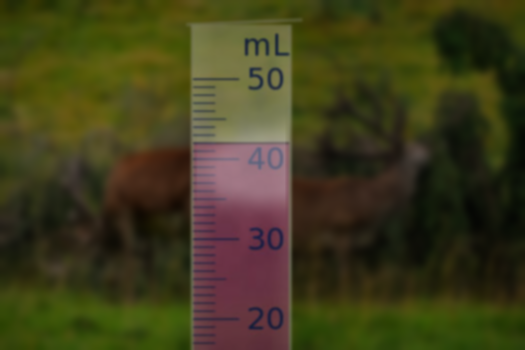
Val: 42 mL
